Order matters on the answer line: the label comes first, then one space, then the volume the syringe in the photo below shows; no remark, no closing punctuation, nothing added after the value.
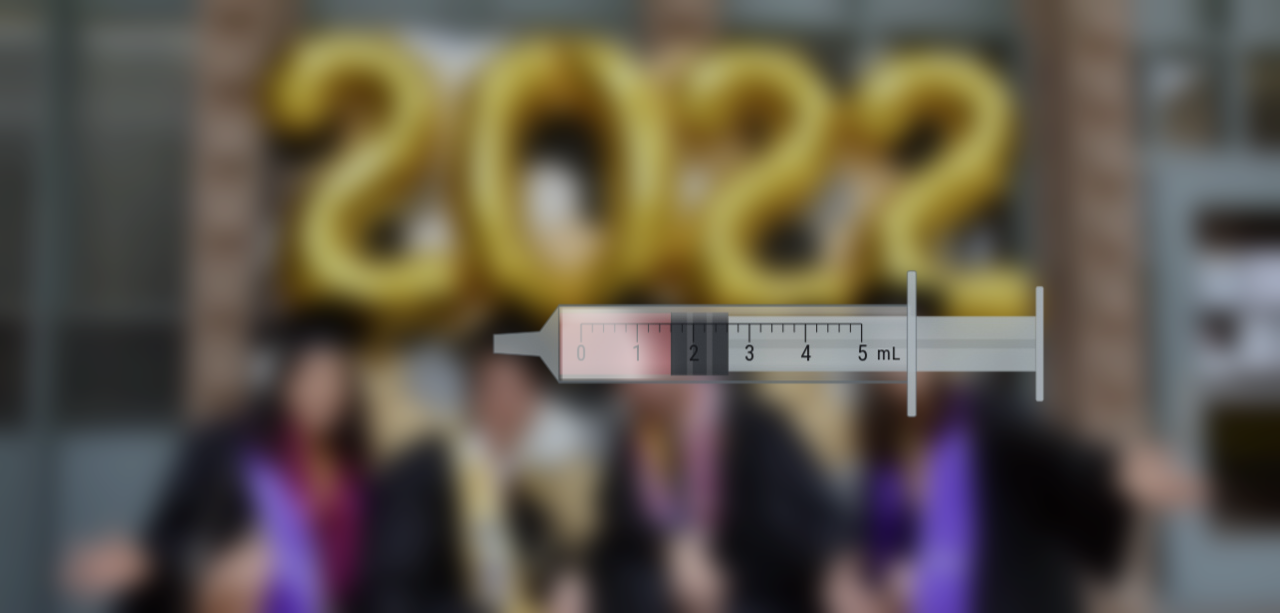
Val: 1.6 mL
